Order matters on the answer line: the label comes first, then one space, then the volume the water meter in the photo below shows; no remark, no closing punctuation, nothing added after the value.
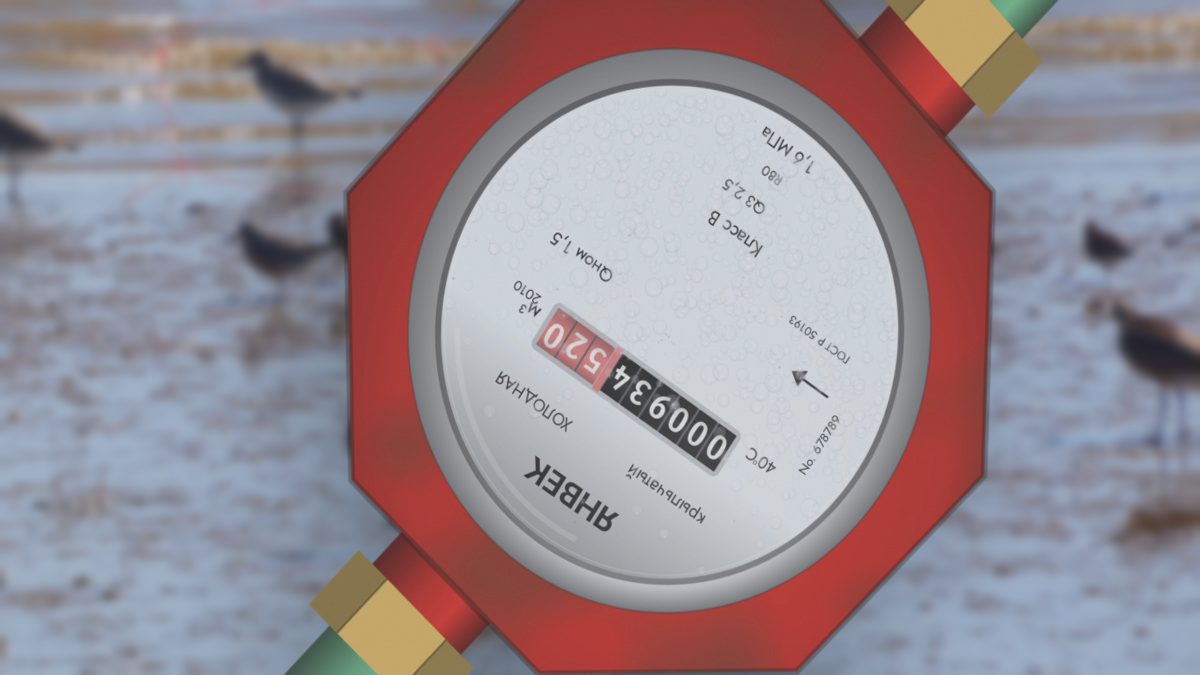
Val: 934.520 m³
